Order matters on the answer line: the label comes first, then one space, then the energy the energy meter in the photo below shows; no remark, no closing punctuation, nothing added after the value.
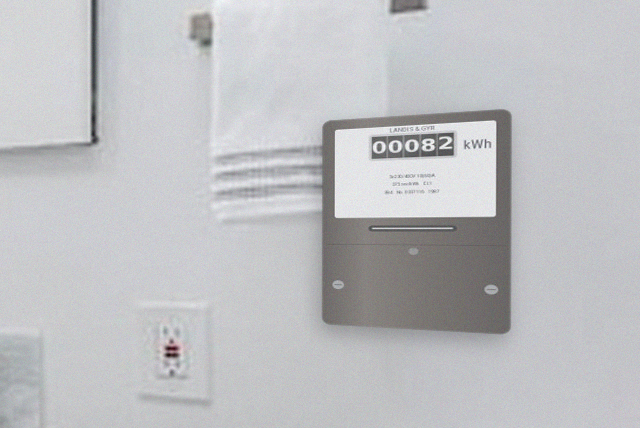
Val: 82 kWh
